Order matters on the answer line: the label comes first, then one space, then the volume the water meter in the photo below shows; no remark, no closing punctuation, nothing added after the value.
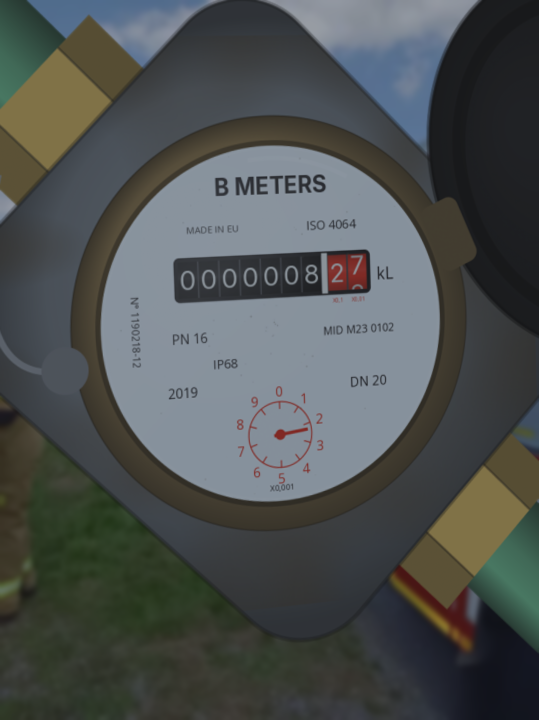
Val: 8.272 kL
